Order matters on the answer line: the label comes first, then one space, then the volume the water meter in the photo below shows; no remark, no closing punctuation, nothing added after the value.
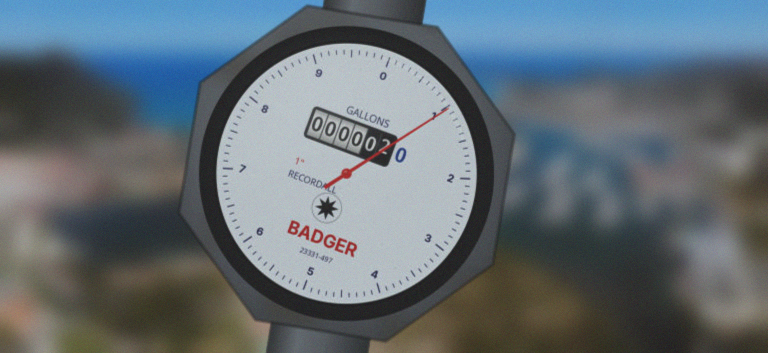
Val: 21.0 gal
